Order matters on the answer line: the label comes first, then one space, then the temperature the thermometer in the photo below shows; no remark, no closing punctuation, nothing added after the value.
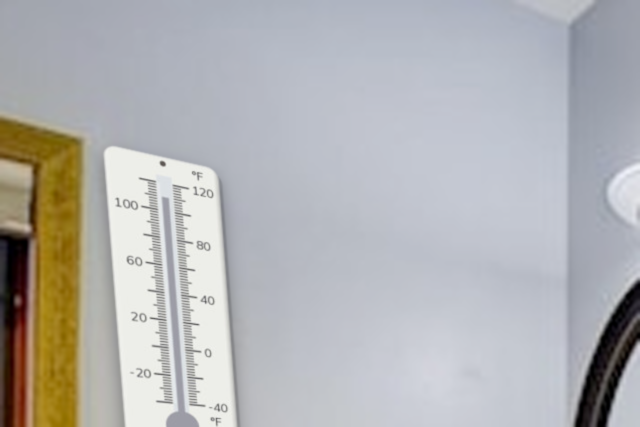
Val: 110 °F
